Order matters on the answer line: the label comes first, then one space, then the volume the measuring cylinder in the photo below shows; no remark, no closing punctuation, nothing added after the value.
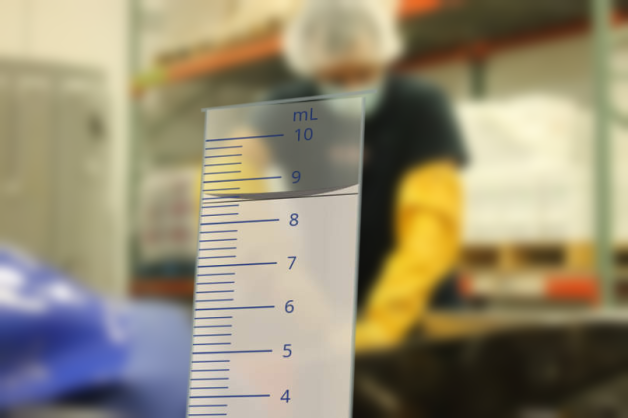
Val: 8.5 mL
